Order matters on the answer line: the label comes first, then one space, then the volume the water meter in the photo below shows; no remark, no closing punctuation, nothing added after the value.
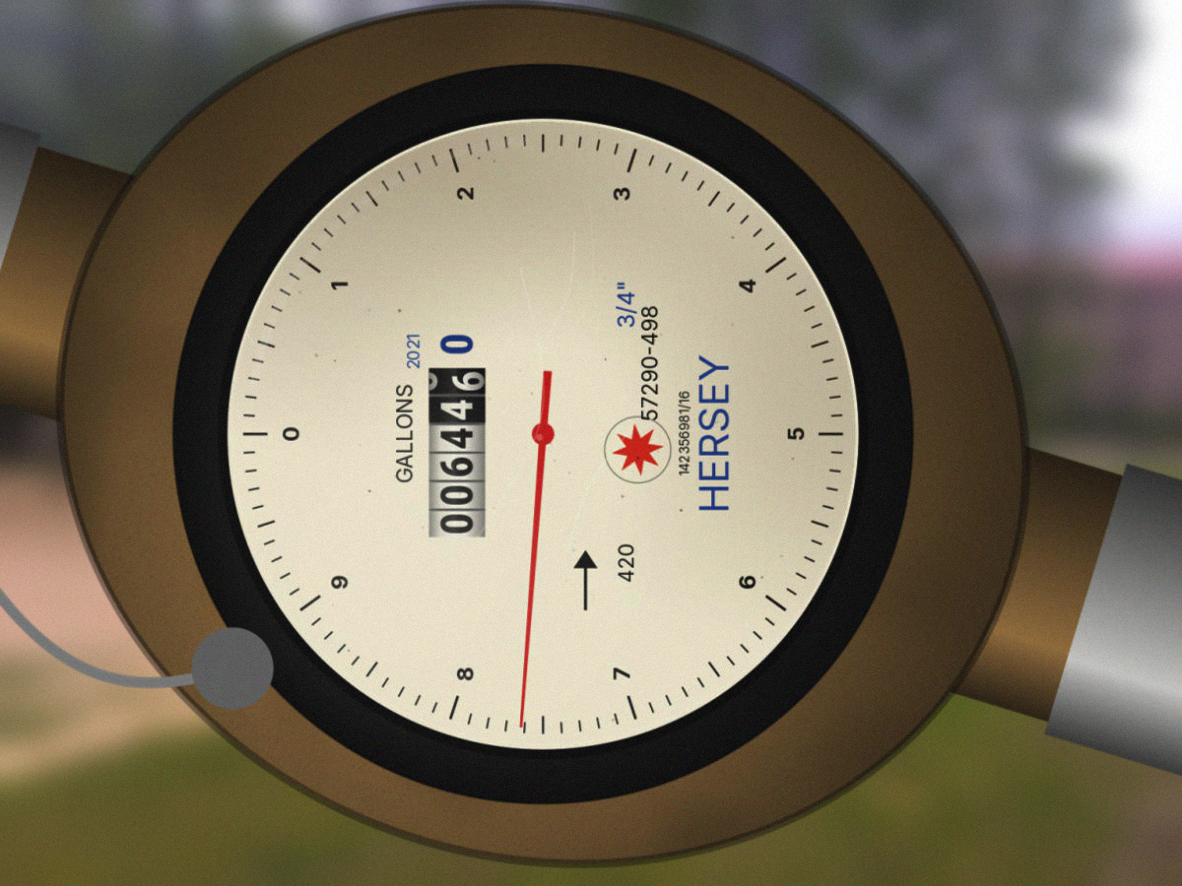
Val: 64457.6 gal
